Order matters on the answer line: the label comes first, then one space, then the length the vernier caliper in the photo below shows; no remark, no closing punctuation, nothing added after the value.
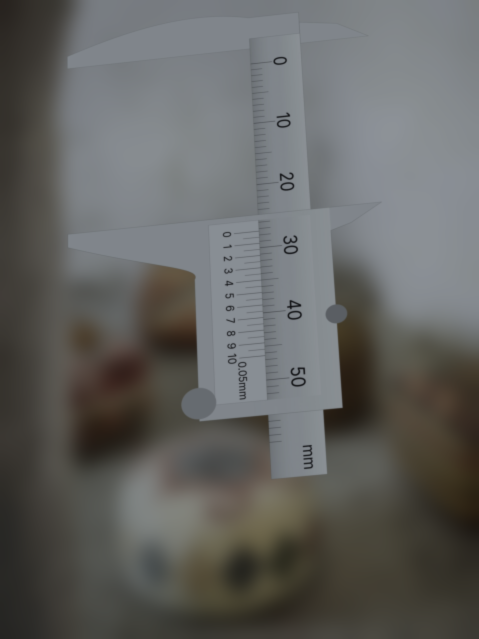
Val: 27.4 mm
